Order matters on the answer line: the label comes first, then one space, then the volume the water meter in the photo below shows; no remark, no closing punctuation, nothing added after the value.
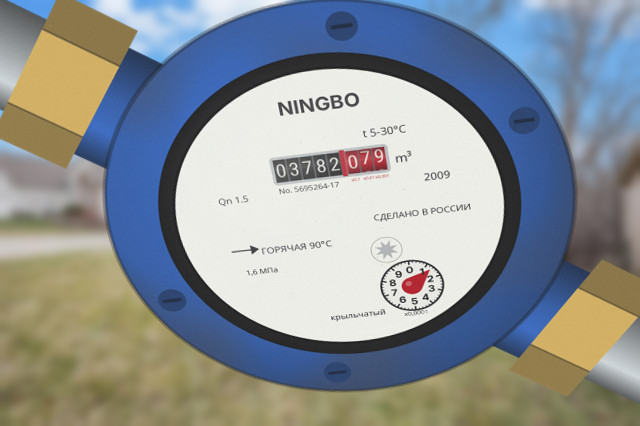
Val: 3782.0791 m³
